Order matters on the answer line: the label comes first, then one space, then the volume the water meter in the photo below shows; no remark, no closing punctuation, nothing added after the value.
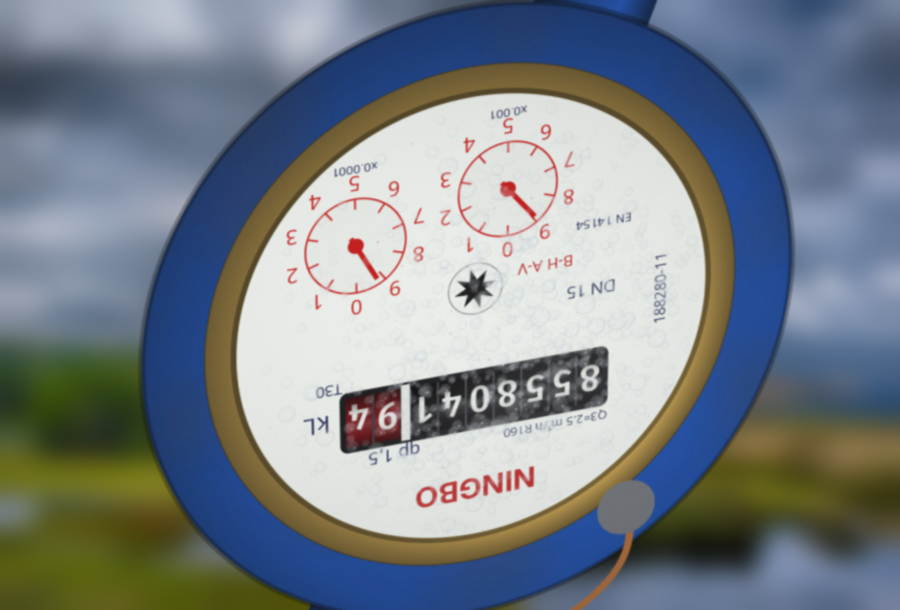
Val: 8558041.9389 kL
